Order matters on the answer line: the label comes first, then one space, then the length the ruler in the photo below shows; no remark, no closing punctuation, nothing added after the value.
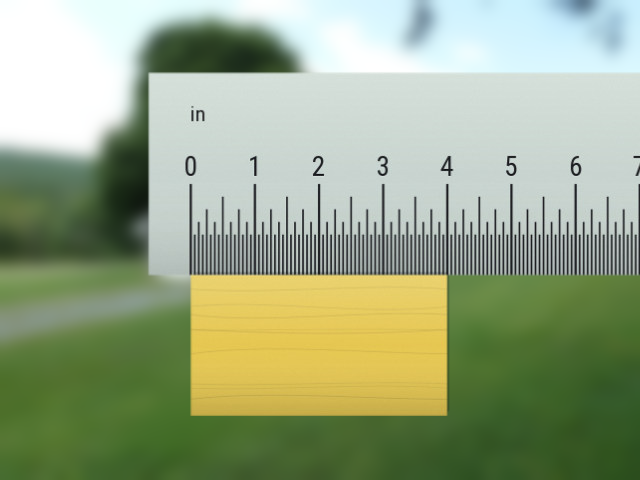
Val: 4 in
